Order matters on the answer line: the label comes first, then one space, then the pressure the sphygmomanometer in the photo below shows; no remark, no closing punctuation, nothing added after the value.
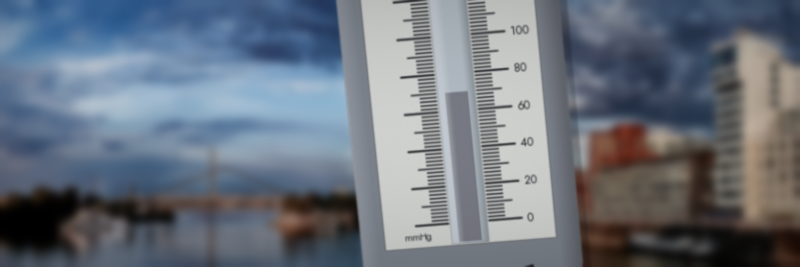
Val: 70 mmHg
